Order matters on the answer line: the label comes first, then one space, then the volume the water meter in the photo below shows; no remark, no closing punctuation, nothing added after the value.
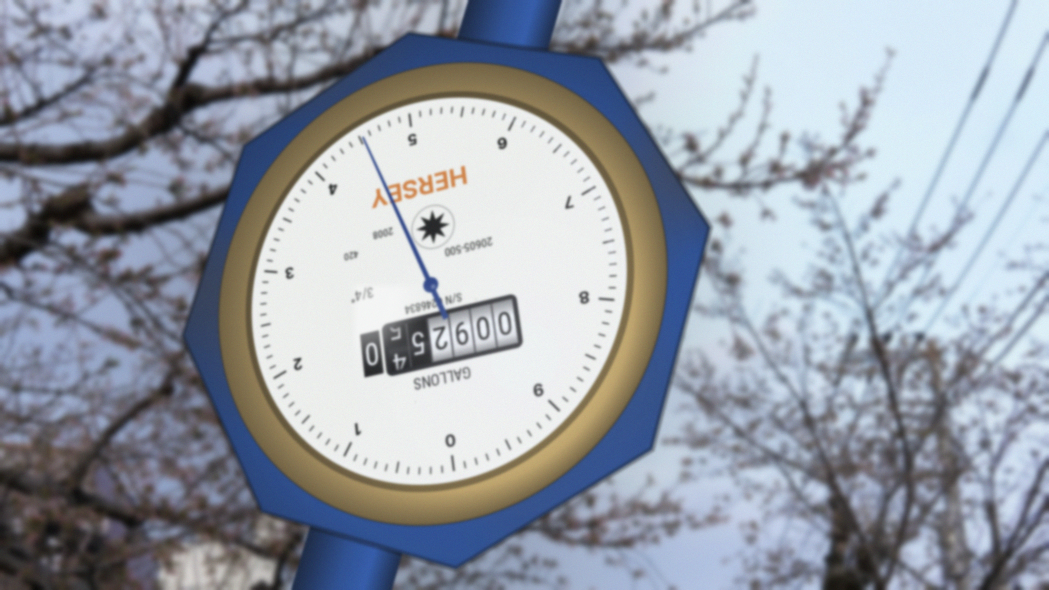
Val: 92544.5 gal
